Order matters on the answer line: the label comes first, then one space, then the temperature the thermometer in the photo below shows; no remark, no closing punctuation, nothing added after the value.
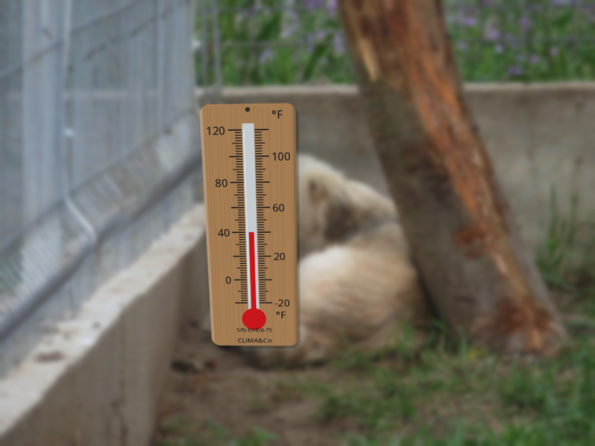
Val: 40 °F
